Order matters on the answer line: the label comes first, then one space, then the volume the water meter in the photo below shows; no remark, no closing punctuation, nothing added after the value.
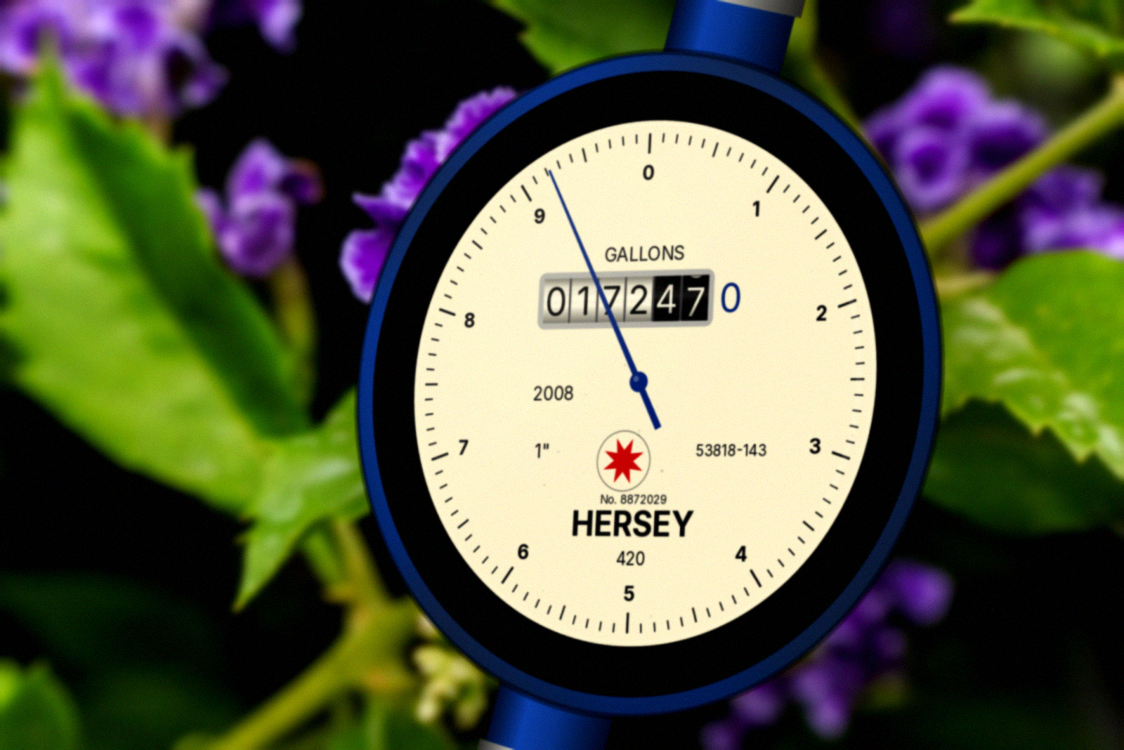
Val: 172469.2 gal
